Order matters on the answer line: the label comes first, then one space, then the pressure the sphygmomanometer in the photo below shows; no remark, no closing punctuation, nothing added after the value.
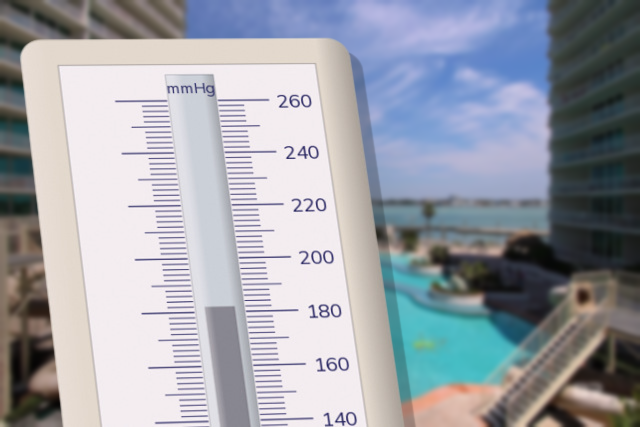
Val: 182 mmHg
